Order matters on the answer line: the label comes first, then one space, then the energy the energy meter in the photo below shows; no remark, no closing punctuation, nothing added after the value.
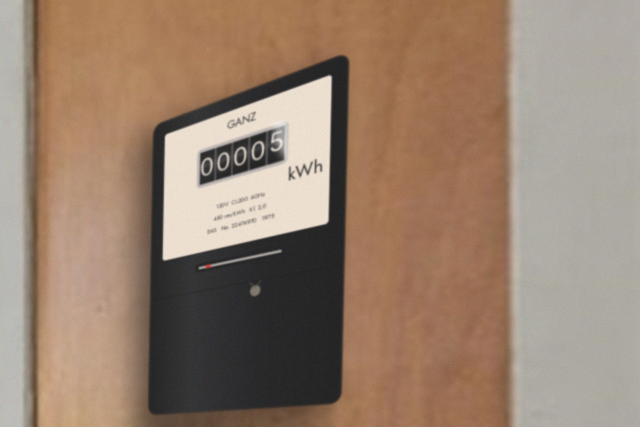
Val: 5 kWh
